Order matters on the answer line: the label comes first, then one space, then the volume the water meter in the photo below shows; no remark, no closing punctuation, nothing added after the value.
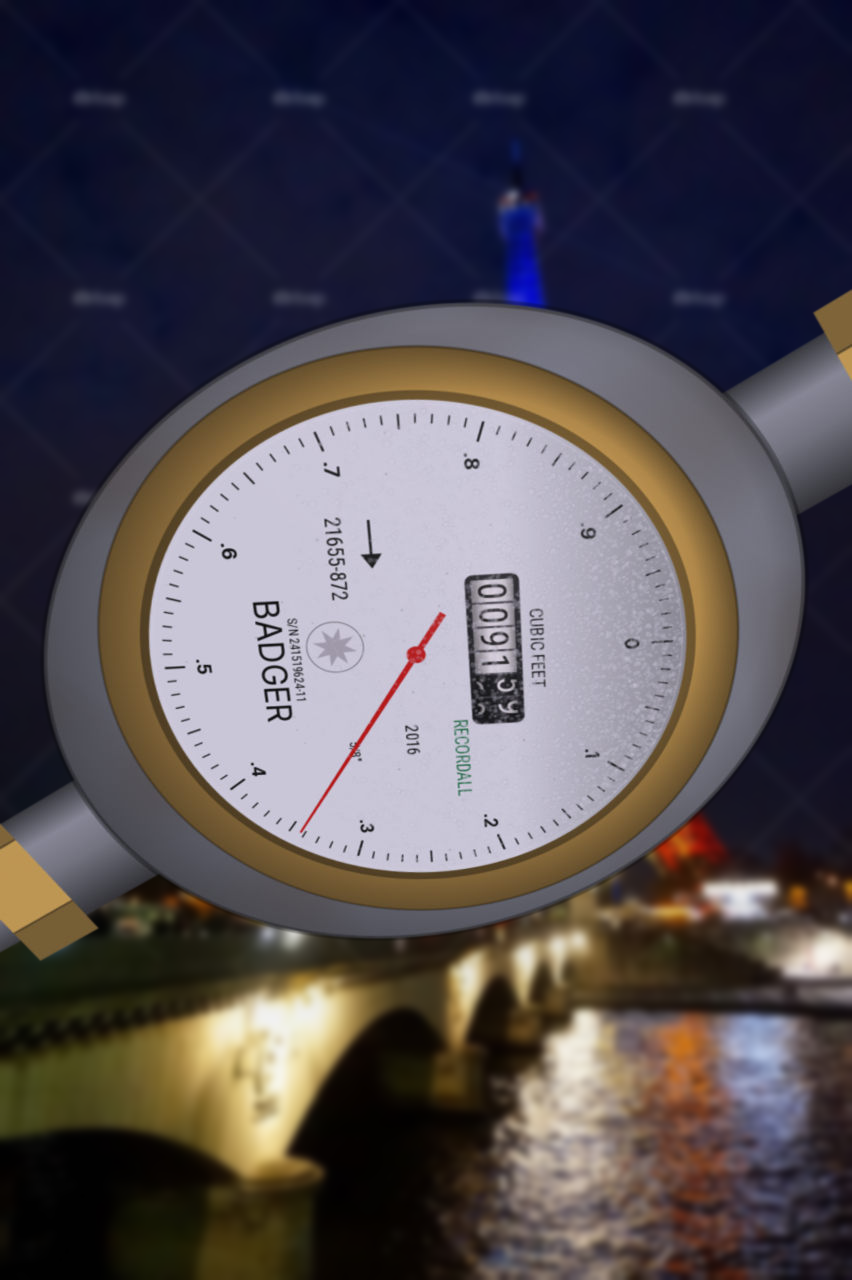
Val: 9159.34 ft³
